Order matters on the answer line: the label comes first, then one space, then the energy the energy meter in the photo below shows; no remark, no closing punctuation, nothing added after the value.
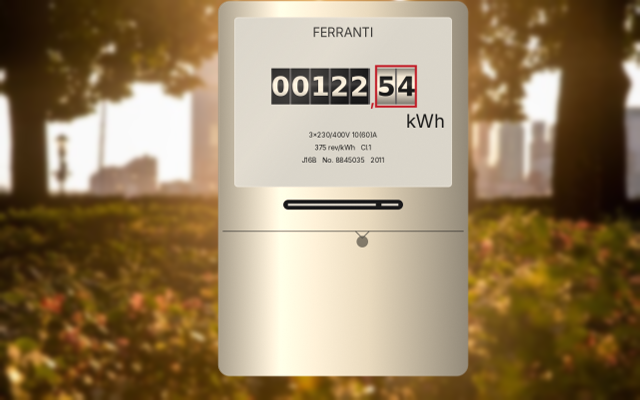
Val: 122.54 kWh
